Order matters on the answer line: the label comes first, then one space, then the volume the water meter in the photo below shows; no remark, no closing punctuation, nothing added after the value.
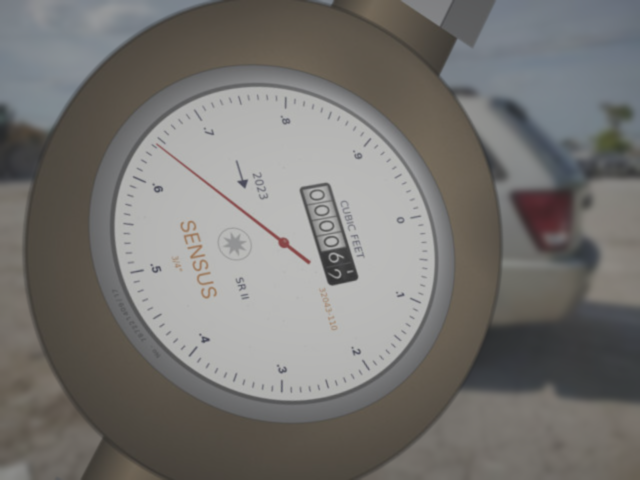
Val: 61.64 ft³
